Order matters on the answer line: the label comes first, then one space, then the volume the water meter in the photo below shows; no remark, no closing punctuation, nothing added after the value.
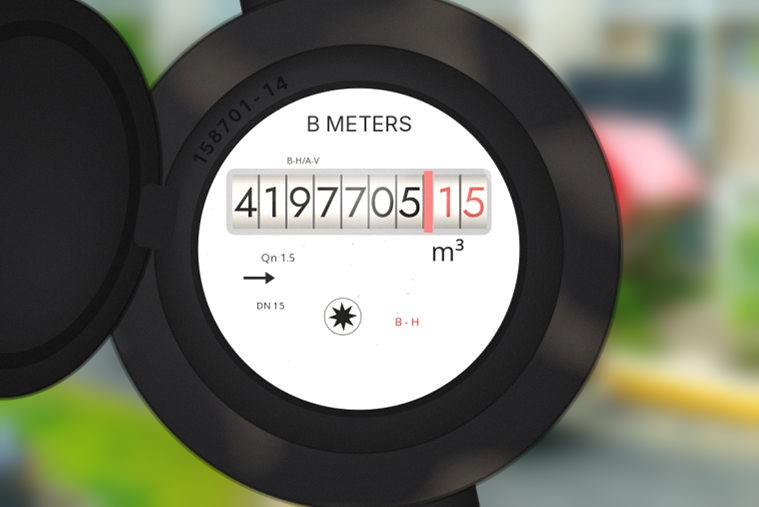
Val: 4197705.15 m³
